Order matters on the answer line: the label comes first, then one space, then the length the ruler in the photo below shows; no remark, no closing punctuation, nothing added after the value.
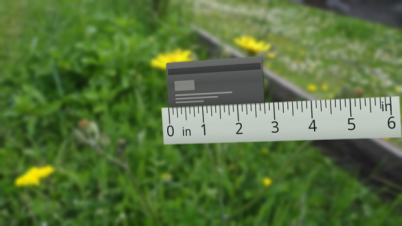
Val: 2.75 in
